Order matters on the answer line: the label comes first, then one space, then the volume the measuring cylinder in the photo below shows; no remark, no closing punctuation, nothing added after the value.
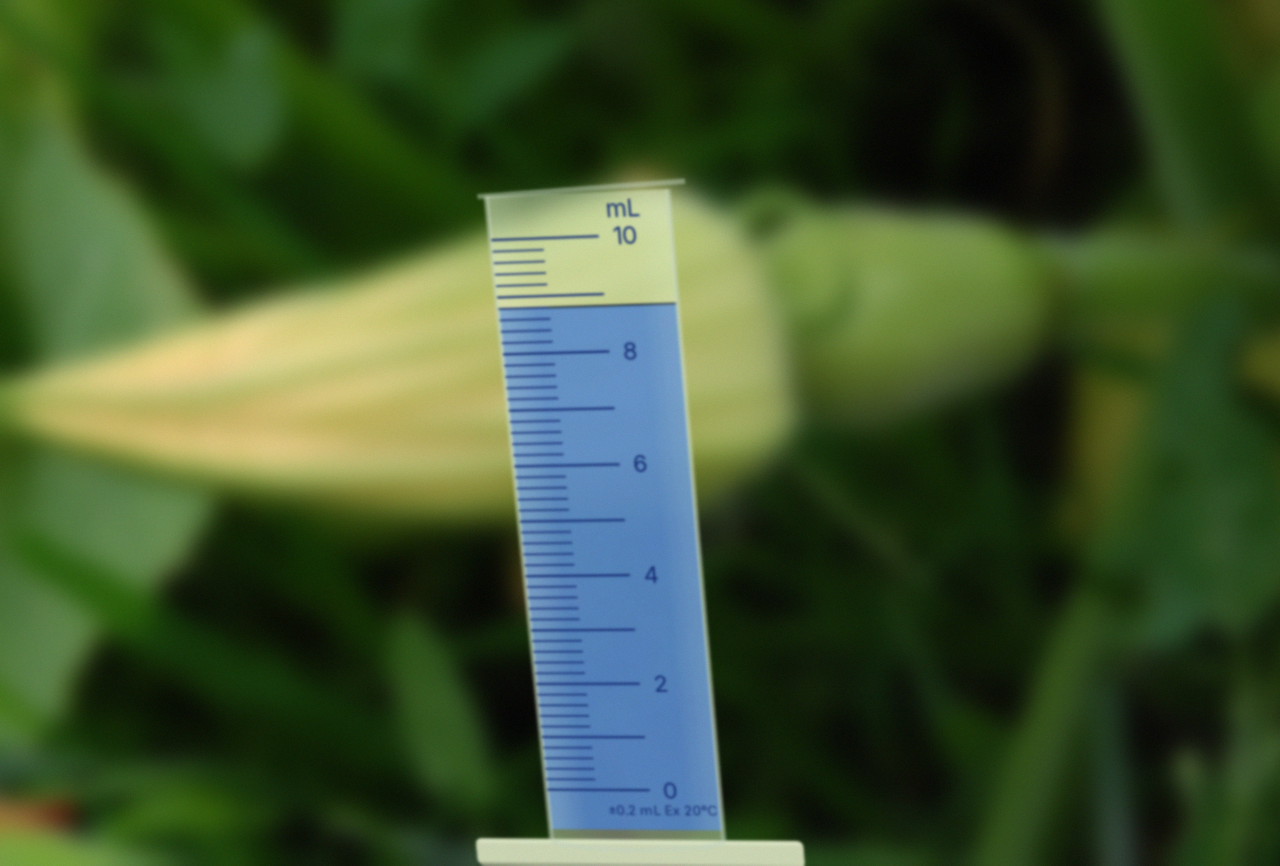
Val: 8.8 mL
